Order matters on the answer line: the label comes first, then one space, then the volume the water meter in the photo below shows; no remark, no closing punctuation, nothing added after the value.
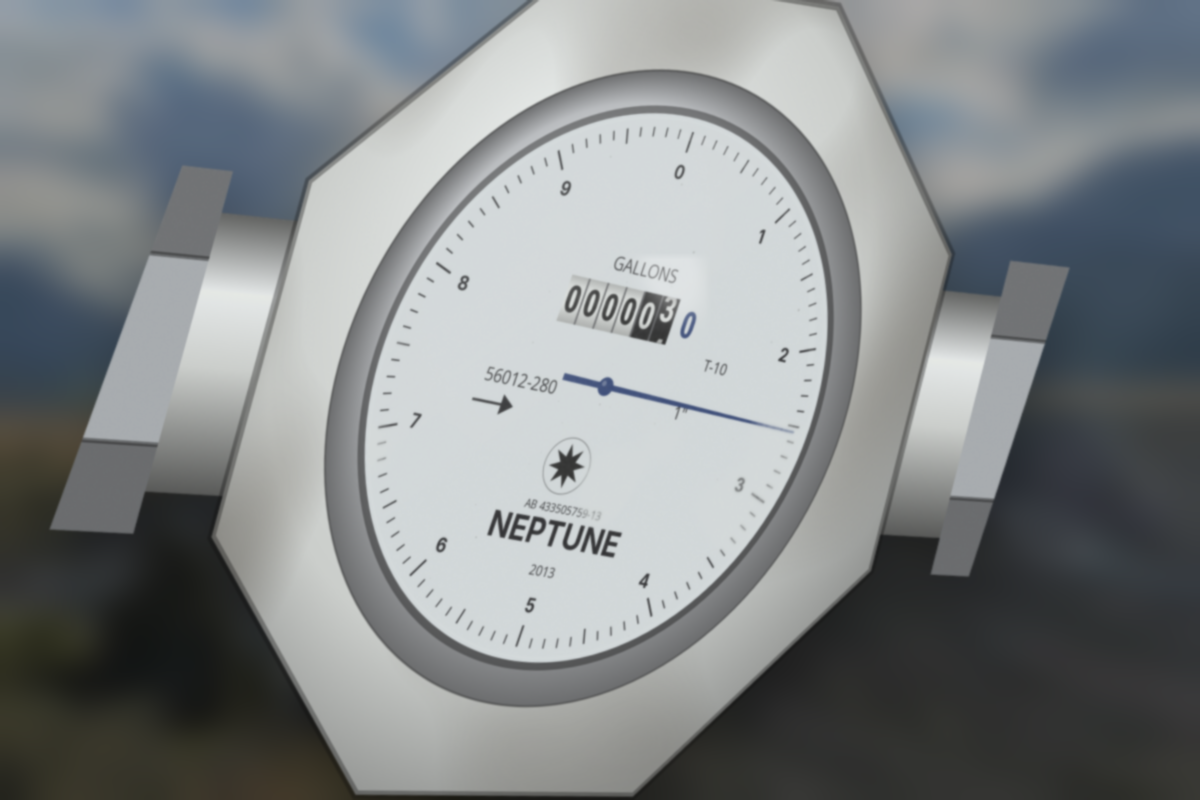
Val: 32.5 gal
